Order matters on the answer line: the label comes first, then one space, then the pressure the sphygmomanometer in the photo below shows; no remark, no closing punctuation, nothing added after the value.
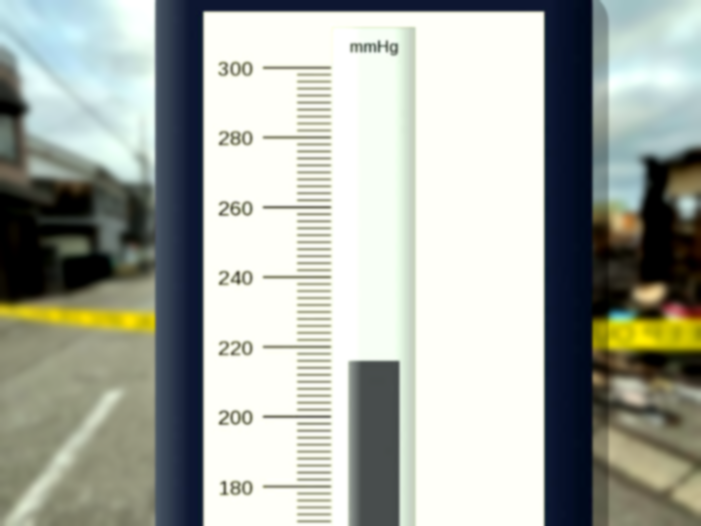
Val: 216 mmHg
